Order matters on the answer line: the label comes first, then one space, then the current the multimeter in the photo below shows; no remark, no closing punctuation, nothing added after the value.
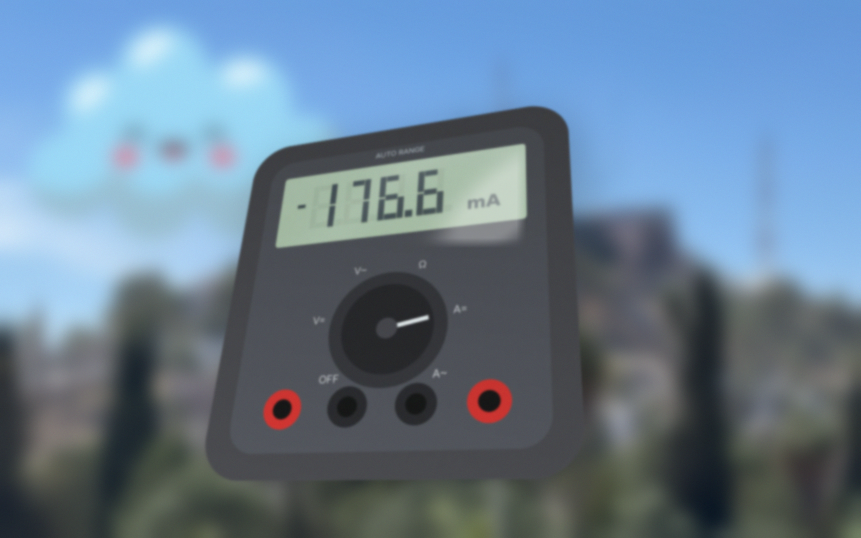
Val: -176.6 mA
